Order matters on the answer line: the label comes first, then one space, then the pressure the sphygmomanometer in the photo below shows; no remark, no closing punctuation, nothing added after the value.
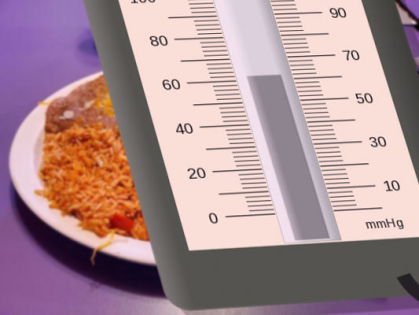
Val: 62 mmHg
